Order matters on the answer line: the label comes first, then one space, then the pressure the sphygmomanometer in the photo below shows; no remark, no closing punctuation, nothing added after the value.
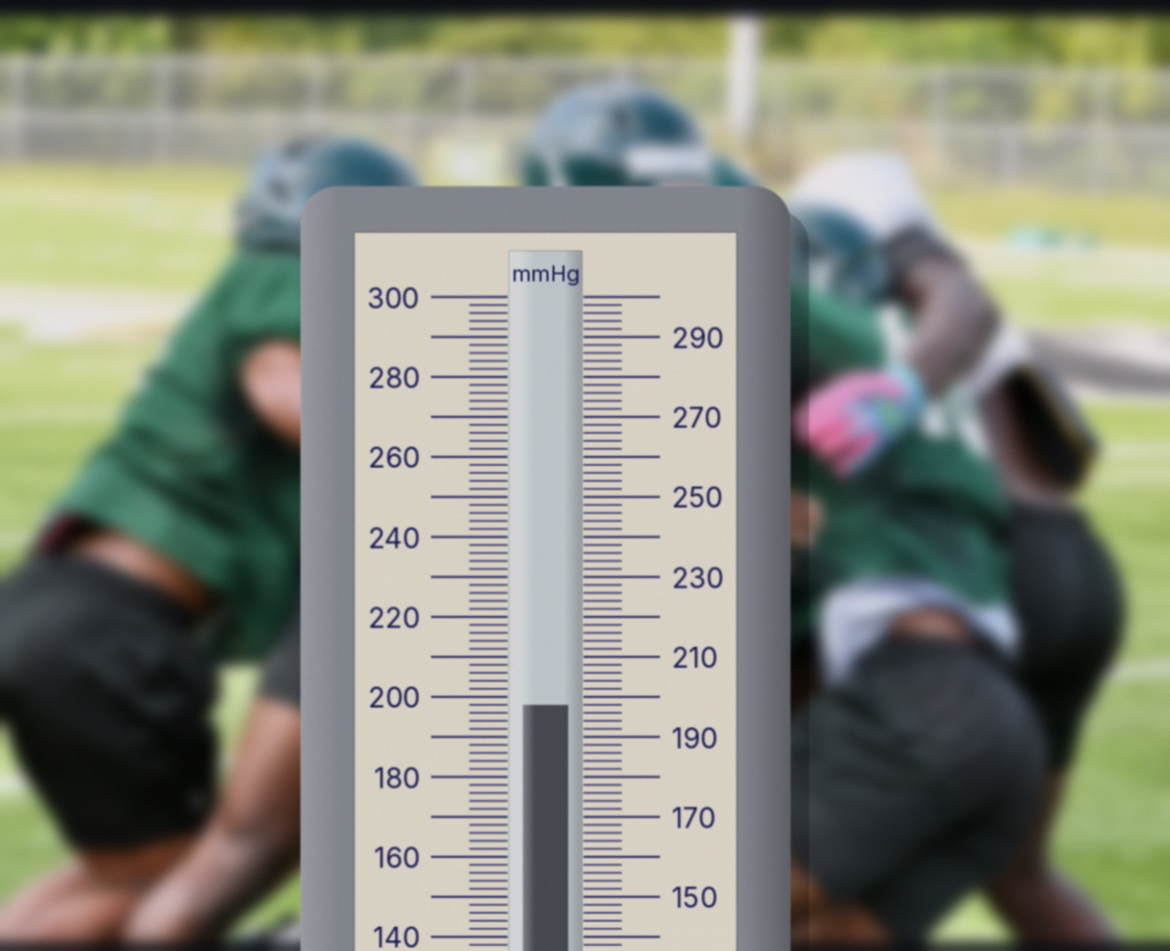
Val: 198 mmHg
